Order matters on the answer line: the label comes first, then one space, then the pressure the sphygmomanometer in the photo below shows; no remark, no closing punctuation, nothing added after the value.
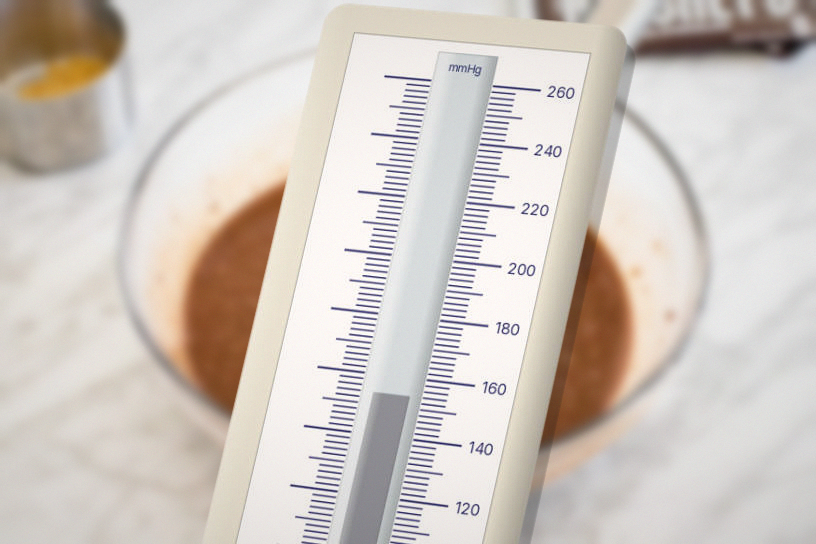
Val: 154 mmHg
